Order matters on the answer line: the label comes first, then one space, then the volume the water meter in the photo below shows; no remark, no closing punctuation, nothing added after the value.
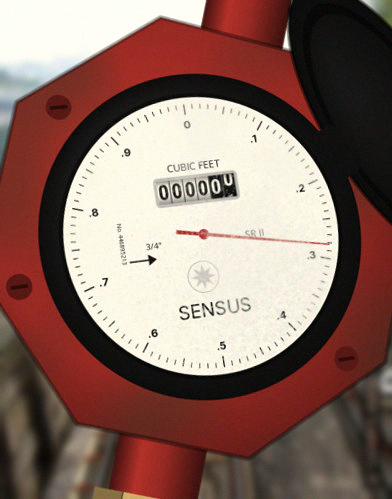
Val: 0.28 ft³
